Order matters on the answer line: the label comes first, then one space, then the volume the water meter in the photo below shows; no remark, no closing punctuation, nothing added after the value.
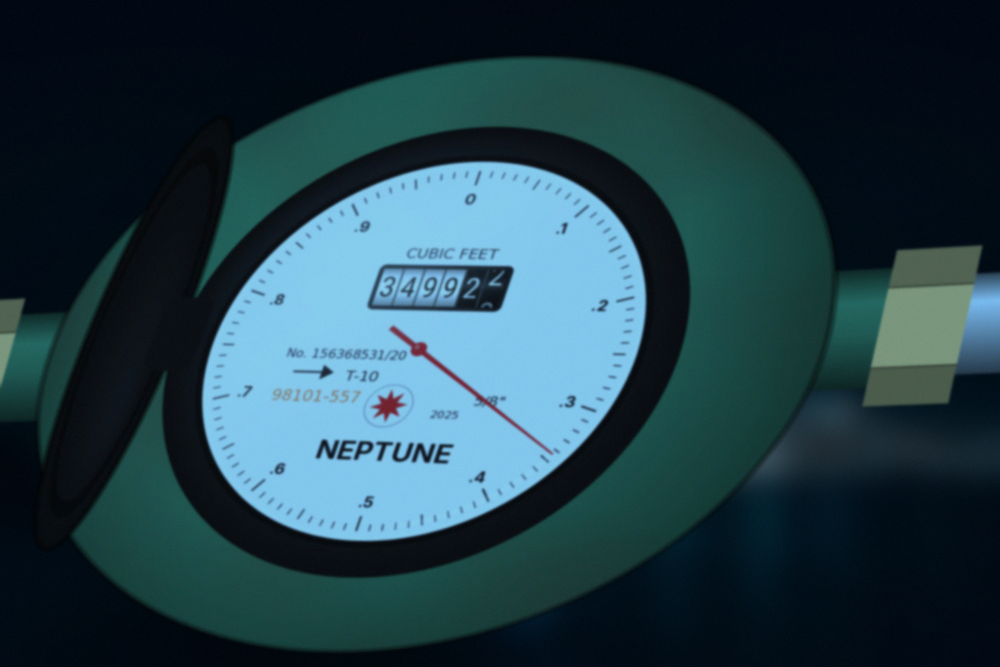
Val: 349922.34 ft³
